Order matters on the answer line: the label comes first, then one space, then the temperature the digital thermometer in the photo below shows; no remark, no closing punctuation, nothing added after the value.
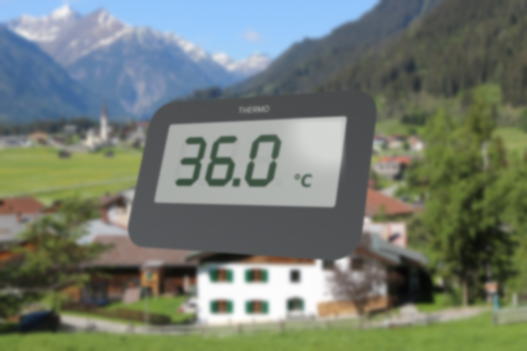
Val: 36.0 °C
